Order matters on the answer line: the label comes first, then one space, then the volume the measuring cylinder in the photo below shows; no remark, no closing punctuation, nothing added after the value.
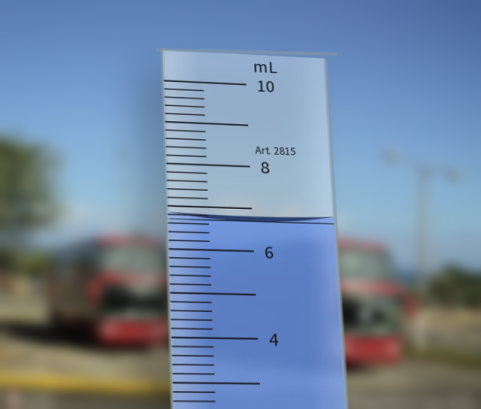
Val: 6.7 mL
